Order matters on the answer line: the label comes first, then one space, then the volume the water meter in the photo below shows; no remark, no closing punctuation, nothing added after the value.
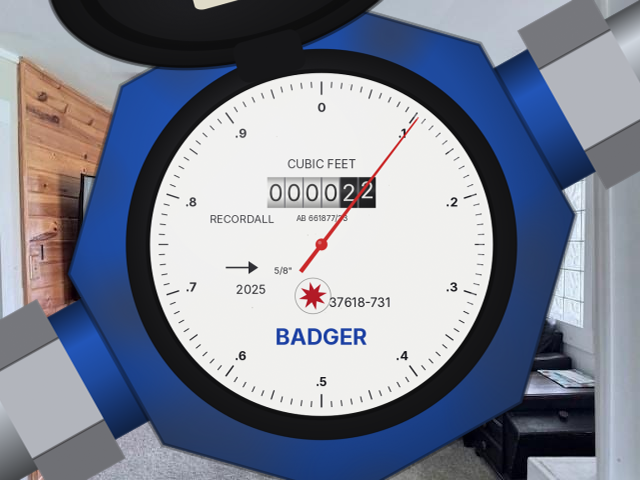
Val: 22.10 ft³
